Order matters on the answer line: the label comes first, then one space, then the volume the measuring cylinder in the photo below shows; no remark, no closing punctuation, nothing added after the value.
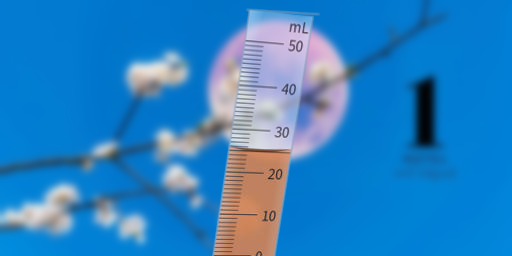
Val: 25 mL
